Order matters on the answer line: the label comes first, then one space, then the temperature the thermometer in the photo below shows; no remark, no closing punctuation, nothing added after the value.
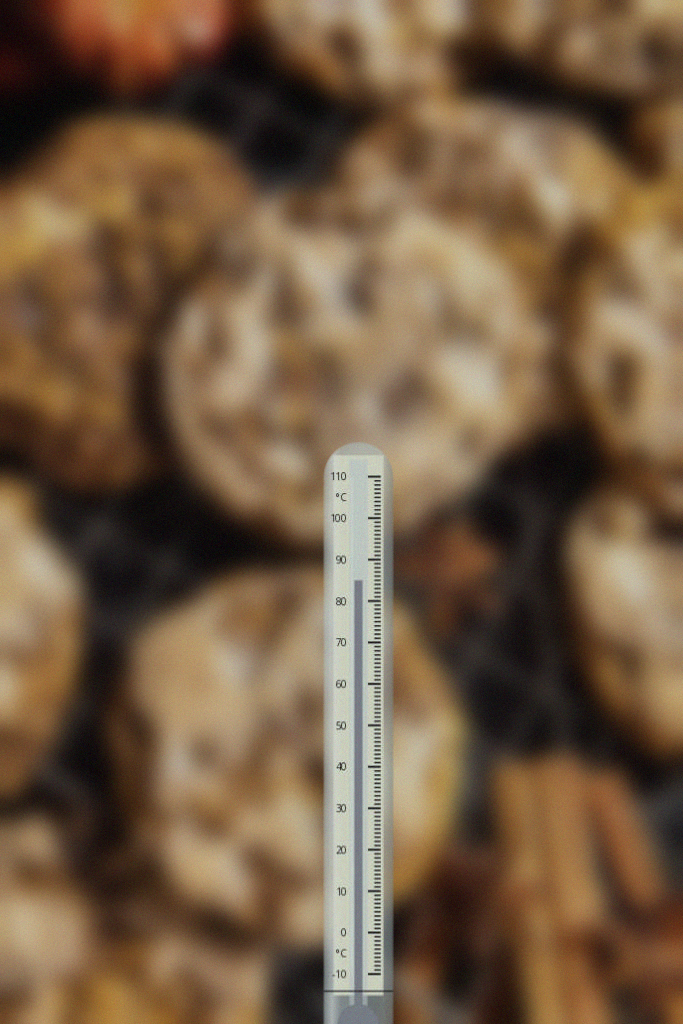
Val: 85 °C
